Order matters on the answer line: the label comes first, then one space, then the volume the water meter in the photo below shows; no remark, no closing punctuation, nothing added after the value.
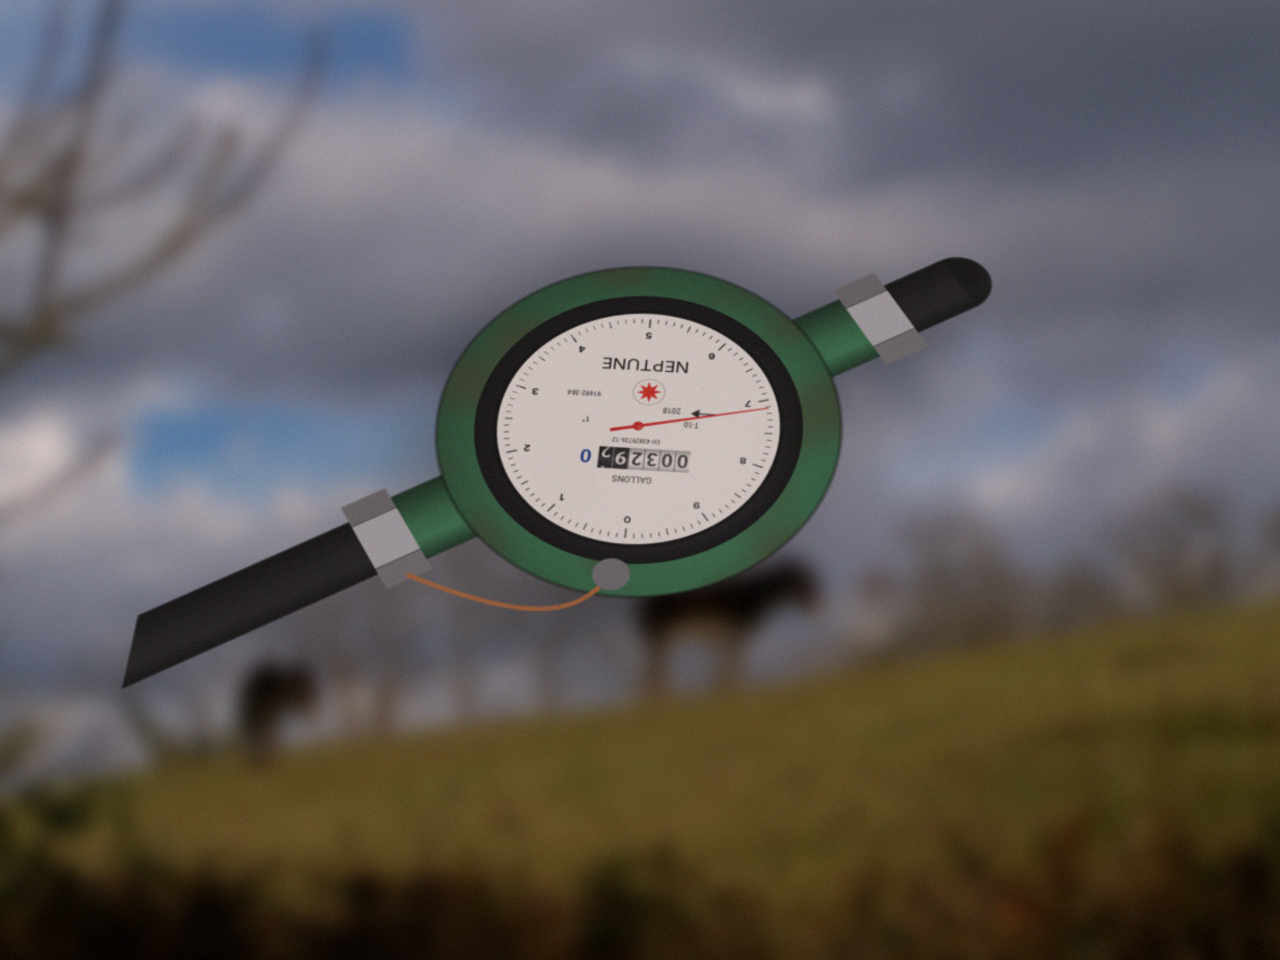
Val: 32917.1 gal
